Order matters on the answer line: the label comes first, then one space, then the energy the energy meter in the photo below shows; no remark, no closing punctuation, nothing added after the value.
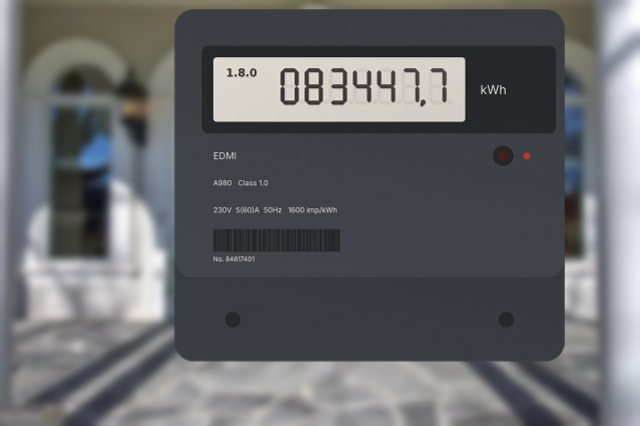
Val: 83447.7 kWh
